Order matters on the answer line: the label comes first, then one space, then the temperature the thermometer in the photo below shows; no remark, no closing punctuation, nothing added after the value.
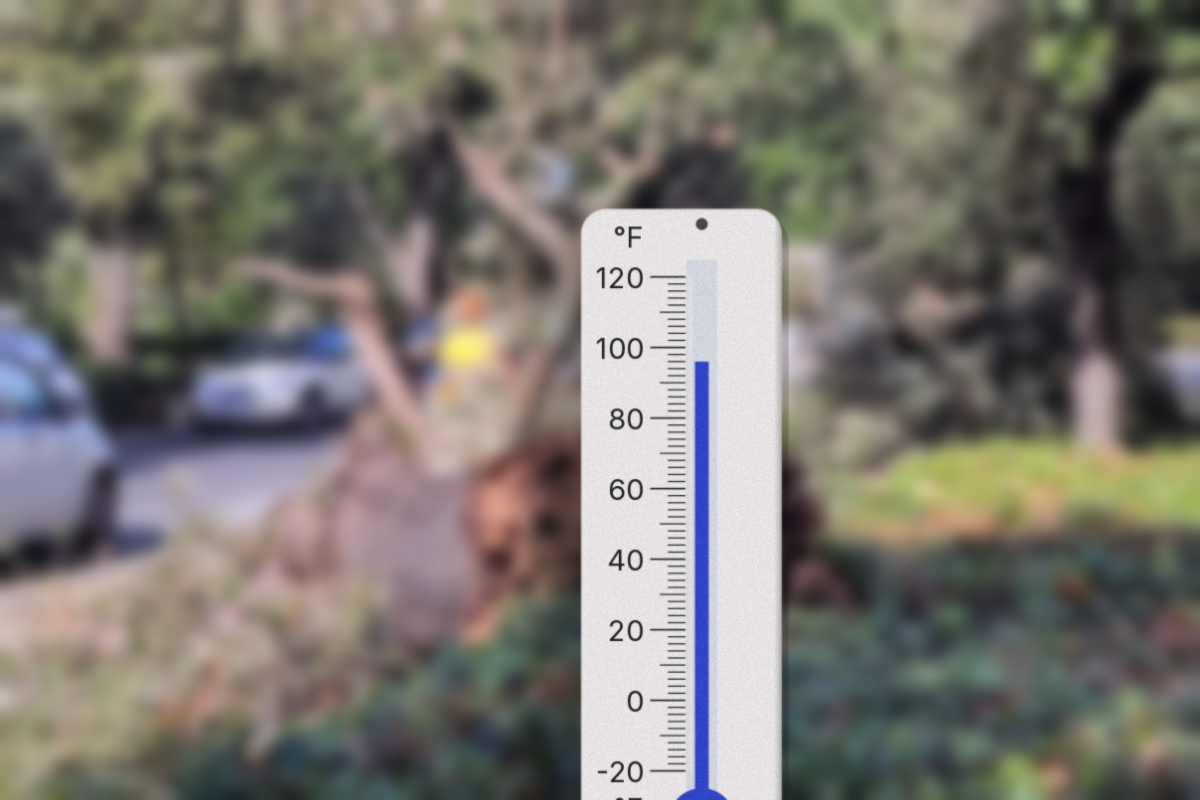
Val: 96 °F
